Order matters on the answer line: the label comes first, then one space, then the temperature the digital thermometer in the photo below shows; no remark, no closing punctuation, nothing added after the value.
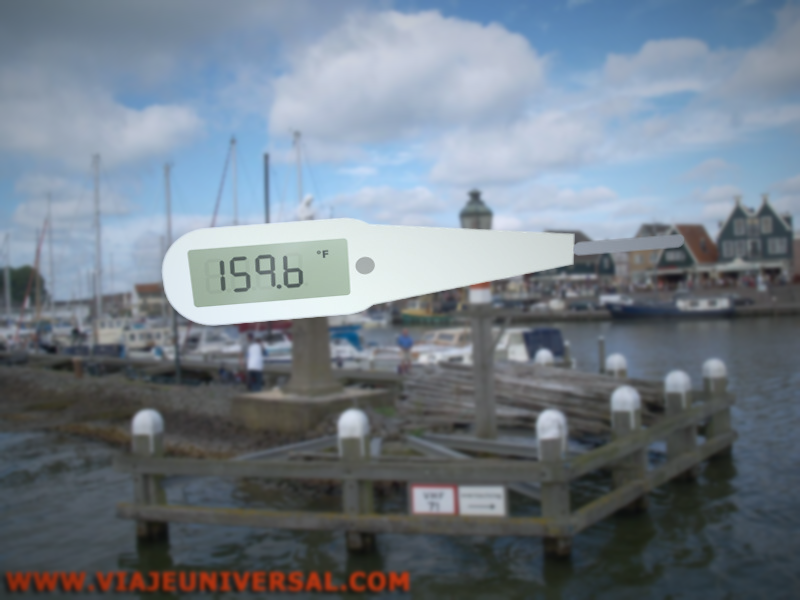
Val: 159.6 °F
